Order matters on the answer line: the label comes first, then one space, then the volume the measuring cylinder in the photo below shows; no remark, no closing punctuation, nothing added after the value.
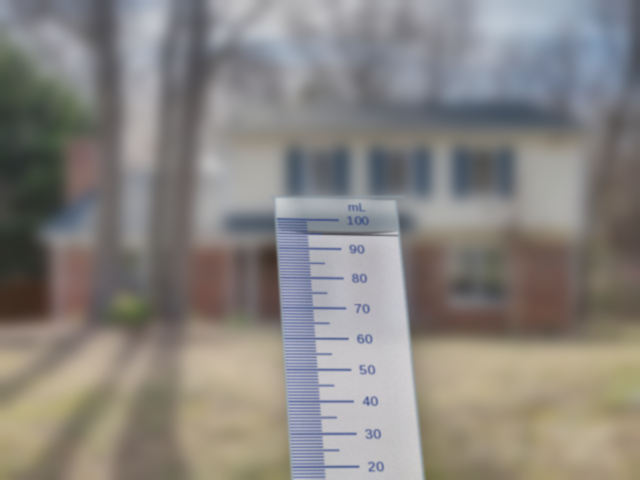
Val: 95 mL
